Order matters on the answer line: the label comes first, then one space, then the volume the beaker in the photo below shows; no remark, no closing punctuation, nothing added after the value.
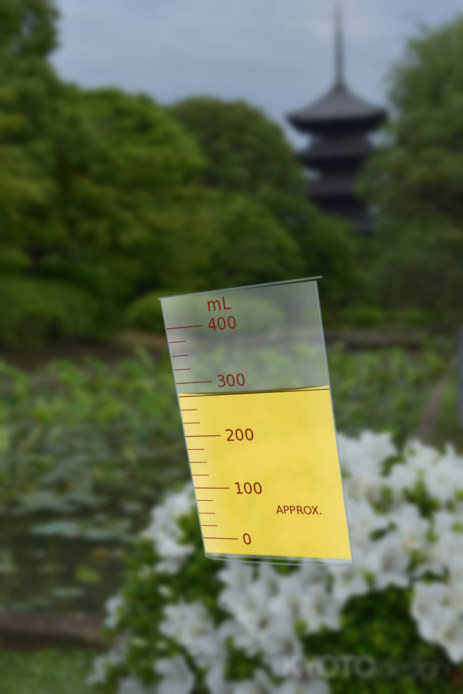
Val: 275 mL
